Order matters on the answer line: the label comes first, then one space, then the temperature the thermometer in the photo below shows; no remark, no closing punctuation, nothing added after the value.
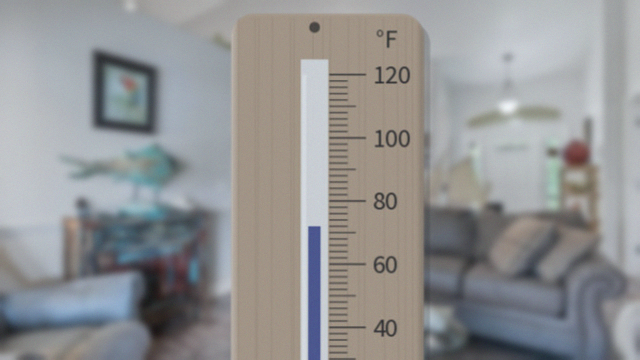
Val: 72 °F
